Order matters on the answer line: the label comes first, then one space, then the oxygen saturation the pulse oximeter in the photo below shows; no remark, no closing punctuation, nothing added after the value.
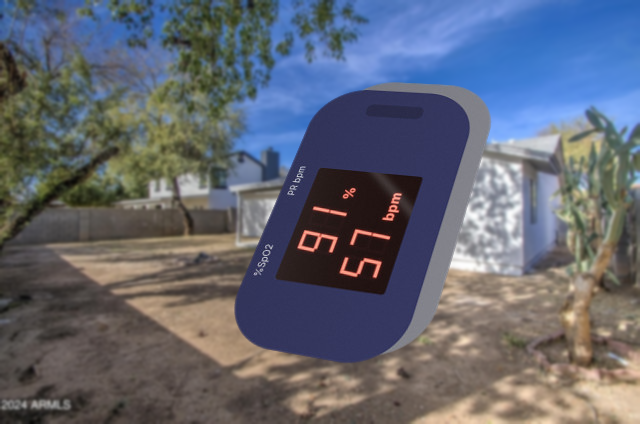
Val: 91 %
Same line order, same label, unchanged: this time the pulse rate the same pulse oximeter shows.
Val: 57 bpm
